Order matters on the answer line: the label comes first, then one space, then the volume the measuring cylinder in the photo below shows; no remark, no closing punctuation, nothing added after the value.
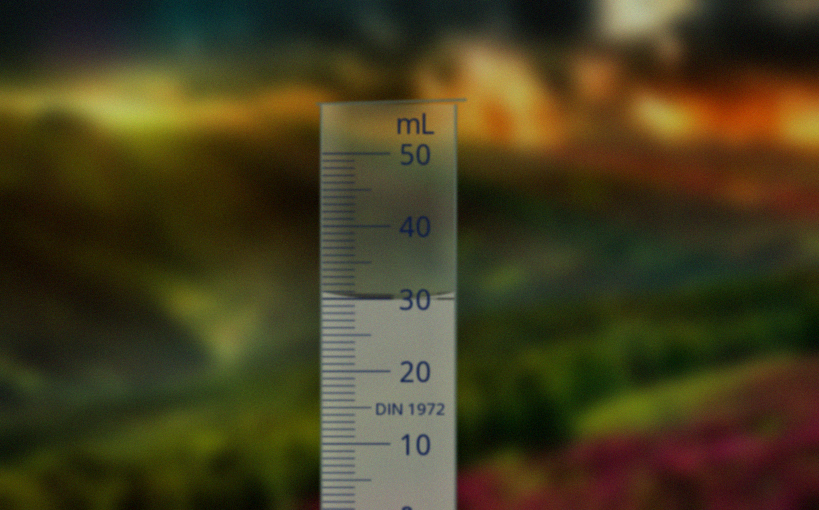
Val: 30 mL
